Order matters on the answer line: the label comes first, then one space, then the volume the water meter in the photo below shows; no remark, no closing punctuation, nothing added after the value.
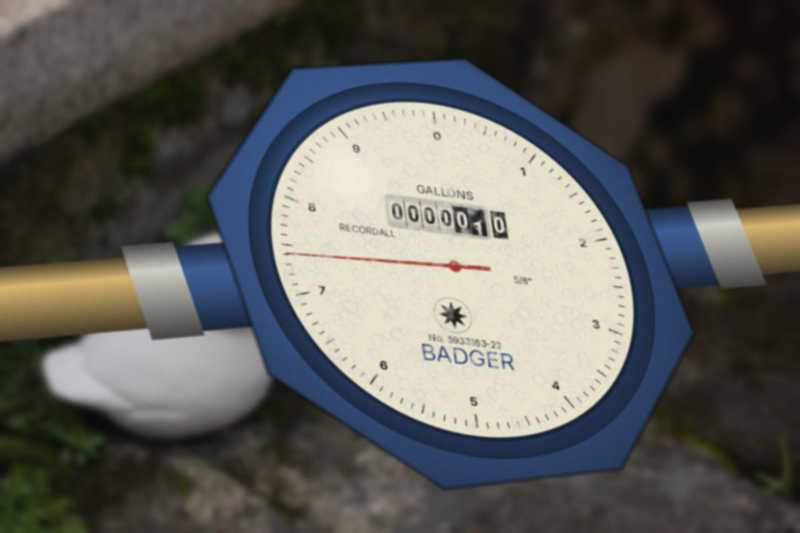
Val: 7.4 gal
